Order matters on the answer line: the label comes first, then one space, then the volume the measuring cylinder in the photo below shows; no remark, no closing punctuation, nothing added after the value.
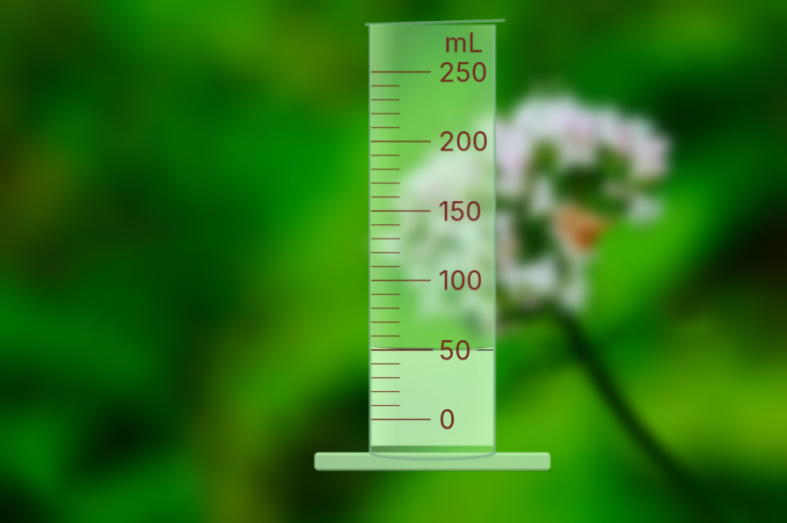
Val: 50 mL
